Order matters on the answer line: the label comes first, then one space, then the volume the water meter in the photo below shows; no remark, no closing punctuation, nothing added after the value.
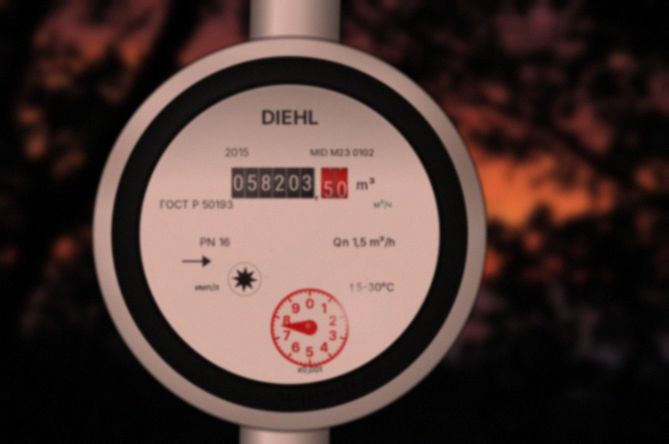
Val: 58203.497 m³
